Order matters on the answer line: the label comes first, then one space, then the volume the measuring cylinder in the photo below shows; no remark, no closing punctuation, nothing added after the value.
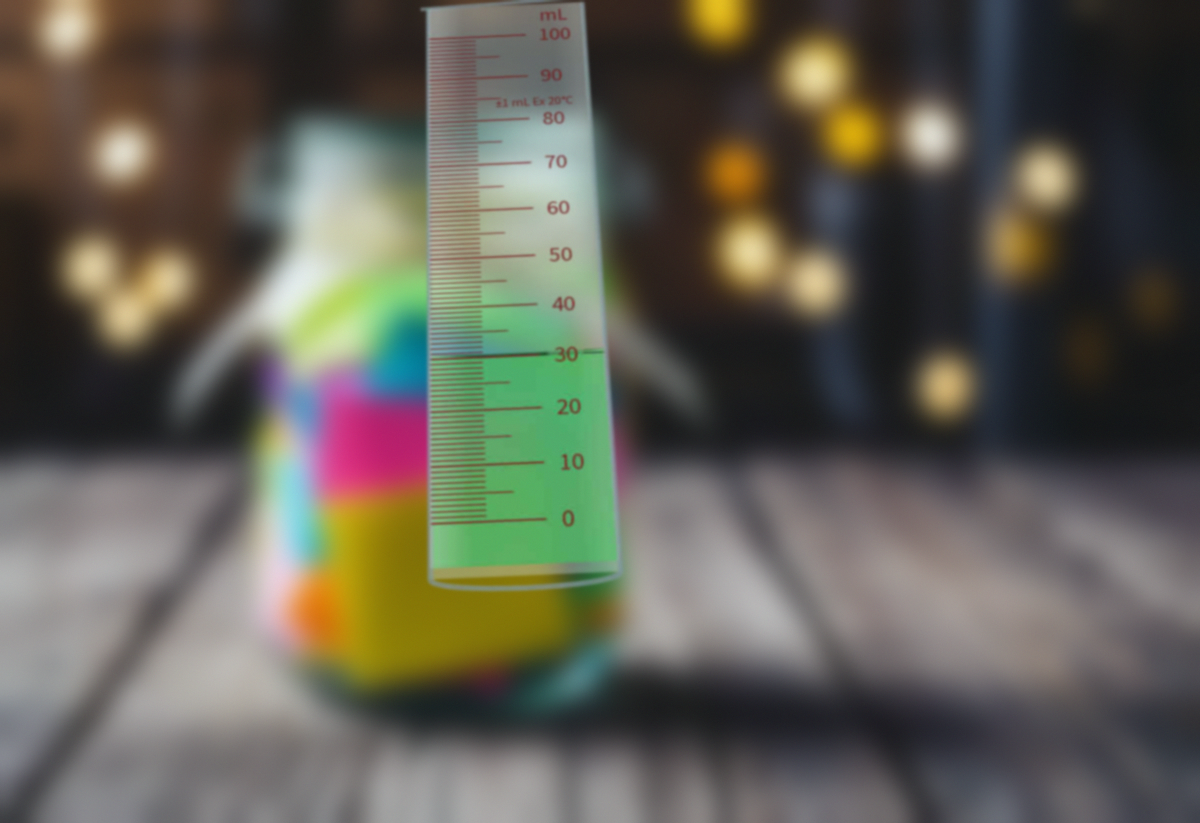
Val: 30 mL
